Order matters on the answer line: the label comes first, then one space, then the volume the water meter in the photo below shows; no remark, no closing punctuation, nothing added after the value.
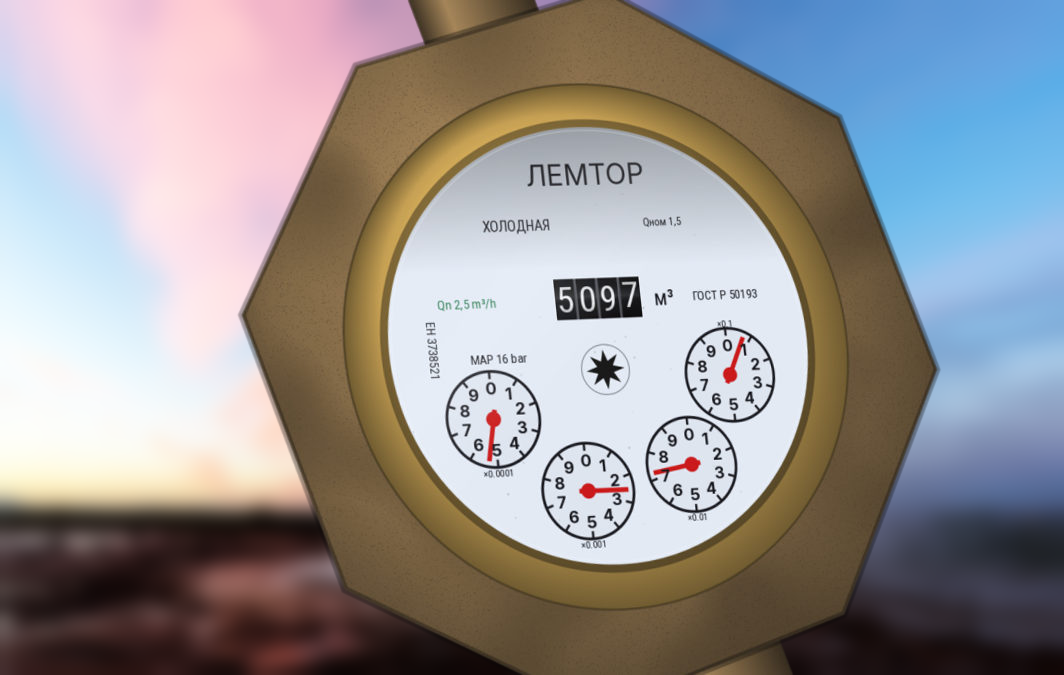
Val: 5097.0725 m³
